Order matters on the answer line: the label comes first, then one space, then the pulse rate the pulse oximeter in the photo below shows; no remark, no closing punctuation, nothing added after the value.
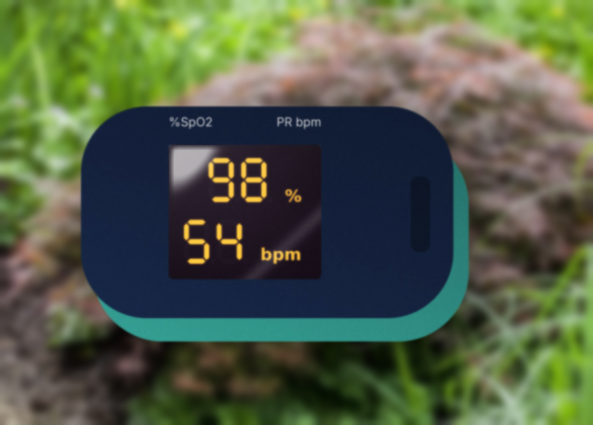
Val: 54 bpm
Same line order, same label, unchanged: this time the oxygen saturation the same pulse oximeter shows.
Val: 98 %
